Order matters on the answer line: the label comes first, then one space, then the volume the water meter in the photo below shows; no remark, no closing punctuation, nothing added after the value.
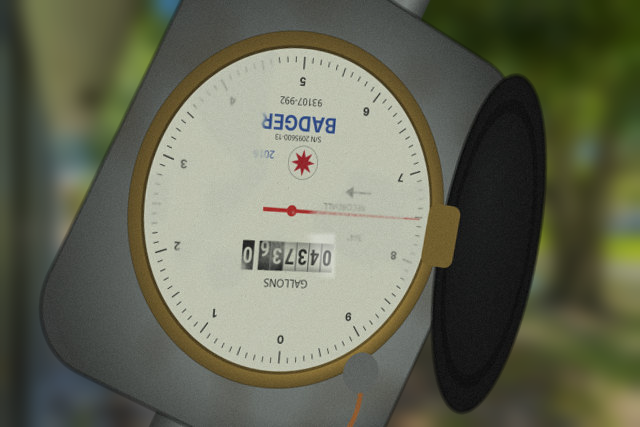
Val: 437357.5 gal
